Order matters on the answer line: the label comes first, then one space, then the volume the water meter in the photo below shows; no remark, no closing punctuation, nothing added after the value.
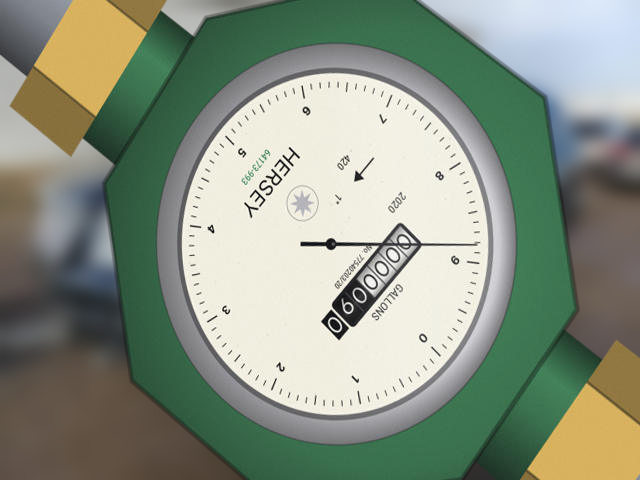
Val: 88.8 gal
